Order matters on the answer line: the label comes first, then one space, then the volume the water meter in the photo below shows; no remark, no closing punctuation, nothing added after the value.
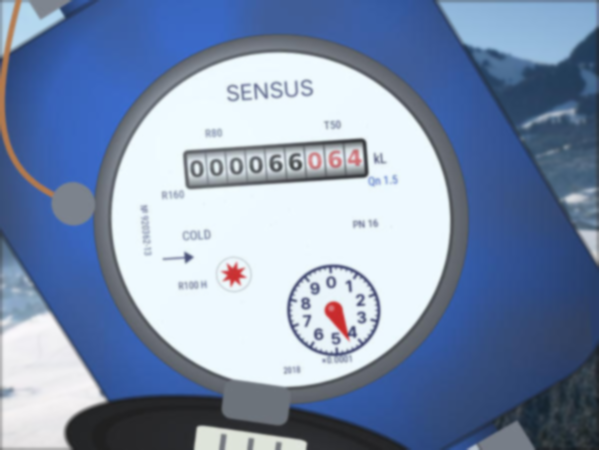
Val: 66.0644 kL
